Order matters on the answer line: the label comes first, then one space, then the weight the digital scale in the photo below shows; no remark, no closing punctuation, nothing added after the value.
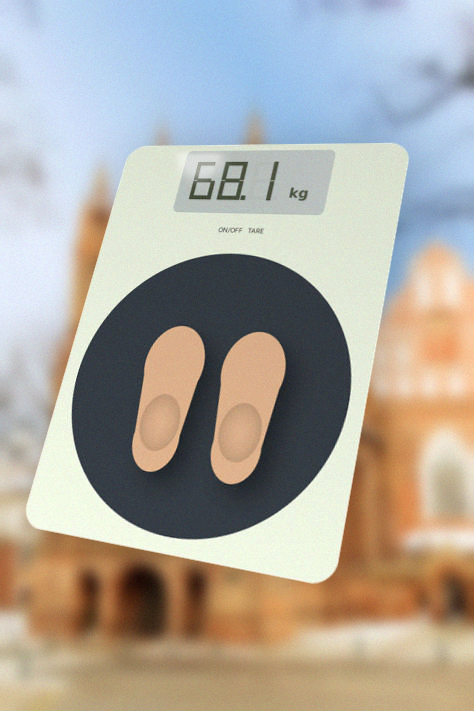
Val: 68.1 kg
